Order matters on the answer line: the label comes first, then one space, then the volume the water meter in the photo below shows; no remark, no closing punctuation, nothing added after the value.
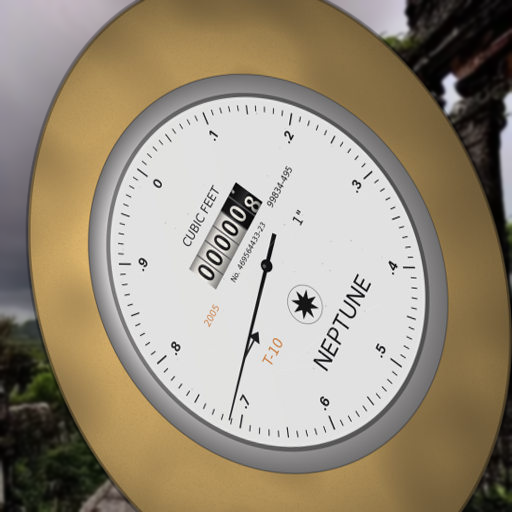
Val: 7.71 ft³
